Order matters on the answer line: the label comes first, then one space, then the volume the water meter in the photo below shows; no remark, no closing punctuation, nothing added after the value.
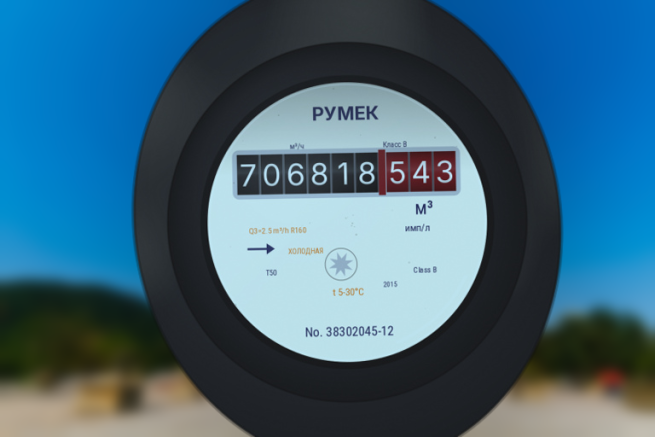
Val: 706818.543 m³
